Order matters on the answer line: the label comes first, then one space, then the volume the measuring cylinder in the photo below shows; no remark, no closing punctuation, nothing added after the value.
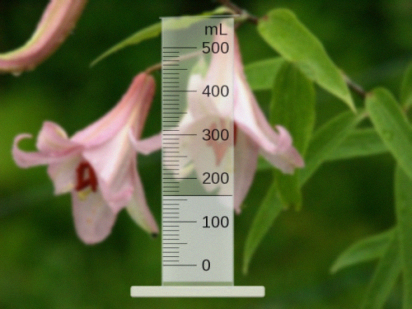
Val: 160 mL
